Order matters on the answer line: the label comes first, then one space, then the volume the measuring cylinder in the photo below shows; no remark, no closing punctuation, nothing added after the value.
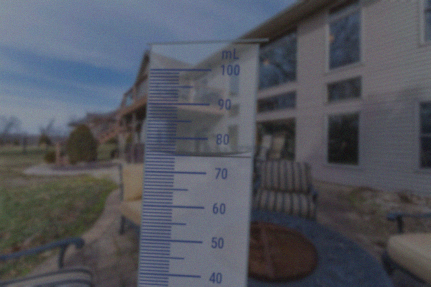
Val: 75 mL
